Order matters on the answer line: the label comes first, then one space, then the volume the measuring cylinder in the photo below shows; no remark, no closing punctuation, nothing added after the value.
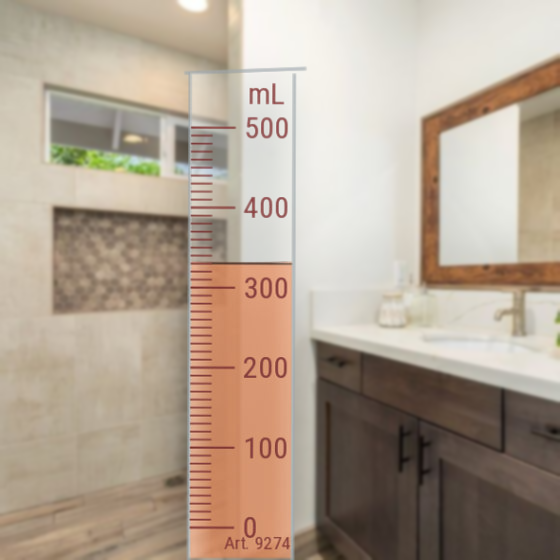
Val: 330 mL
